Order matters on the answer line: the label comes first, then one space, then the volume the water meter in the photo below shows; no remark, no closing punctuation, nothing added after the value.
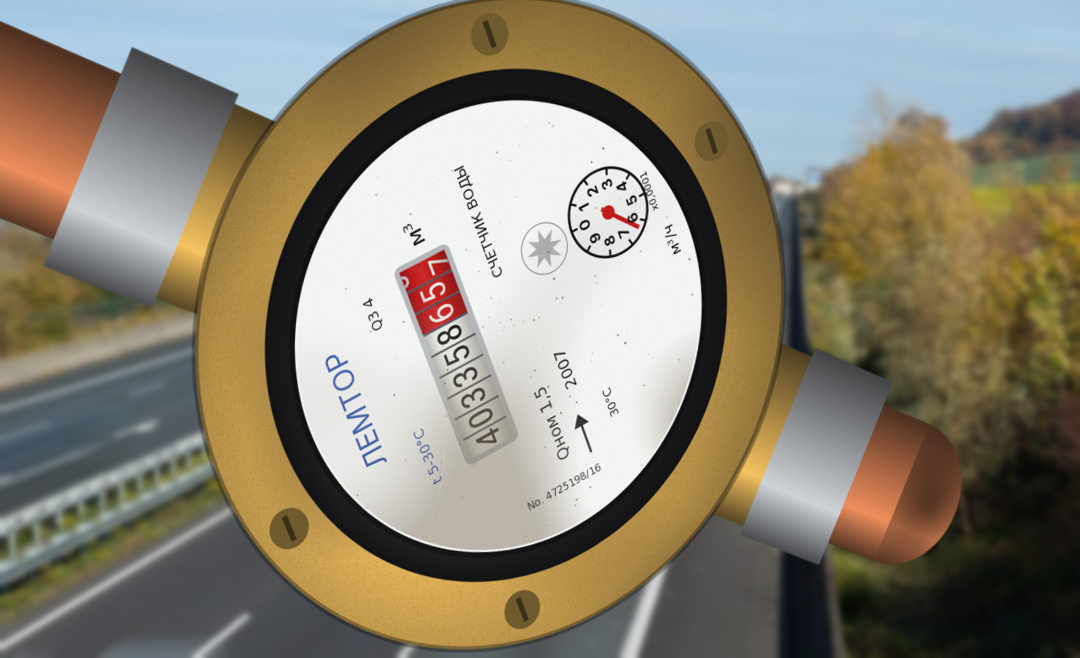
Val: 403358.6566 m³
